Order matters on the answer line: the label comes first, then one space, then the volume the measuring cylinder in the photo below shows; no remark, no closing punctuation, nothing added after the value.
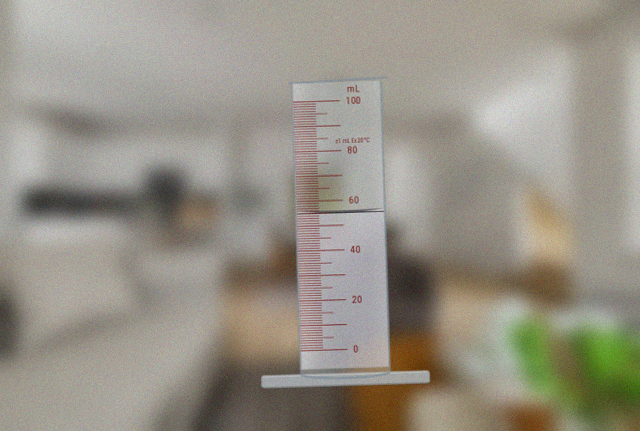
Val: 55 mL
